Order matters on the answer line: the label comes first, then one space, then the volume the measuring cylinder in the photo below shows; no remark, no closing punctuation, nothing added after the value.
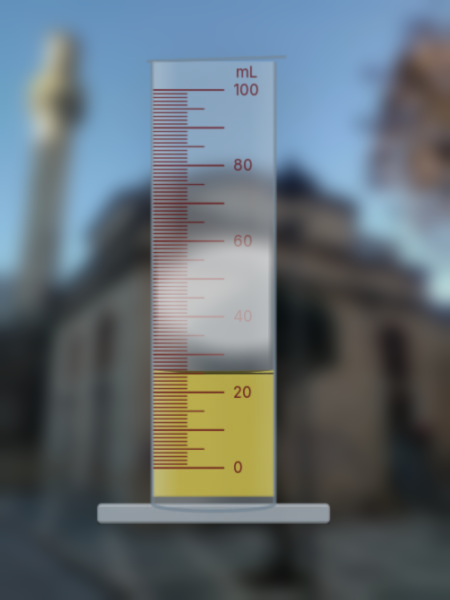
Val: 25 mL
